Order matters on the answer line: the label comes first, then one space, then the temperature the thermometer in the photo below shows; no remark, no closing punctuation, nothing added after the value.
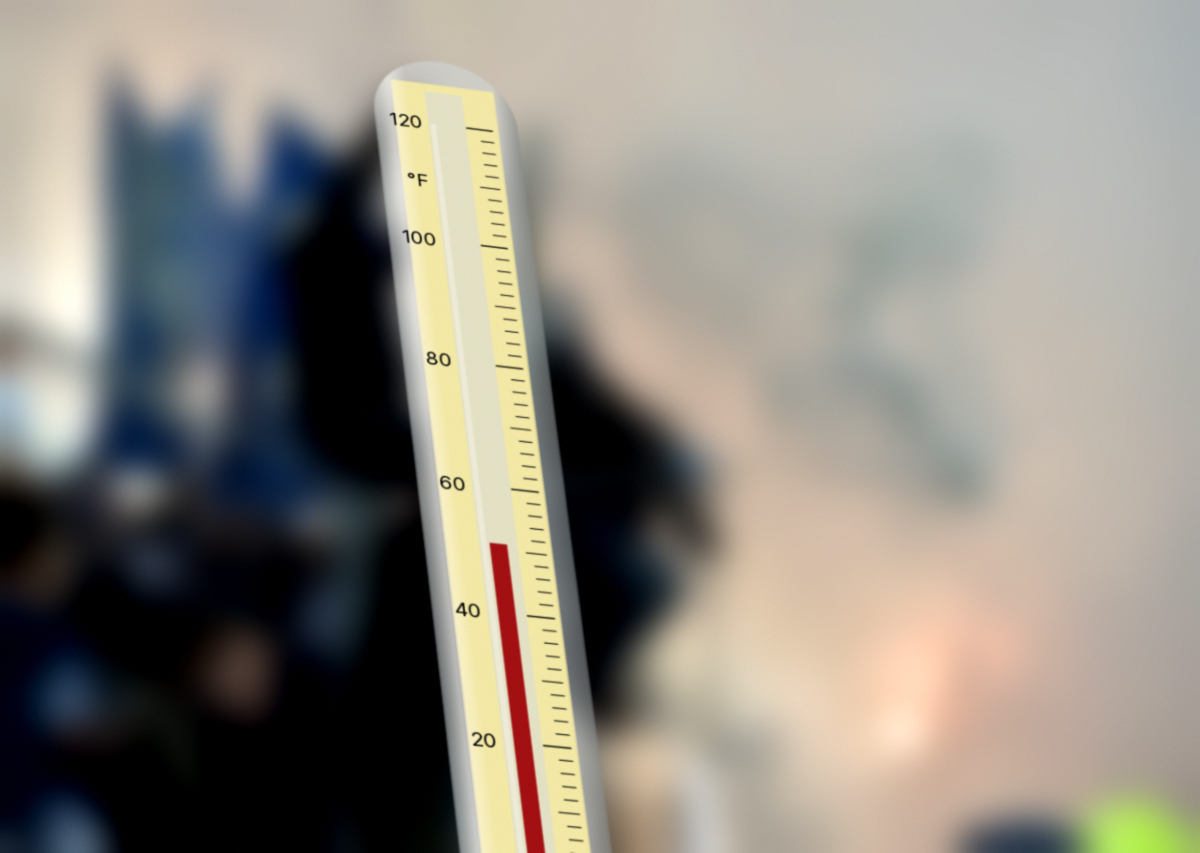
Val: 51 °F
